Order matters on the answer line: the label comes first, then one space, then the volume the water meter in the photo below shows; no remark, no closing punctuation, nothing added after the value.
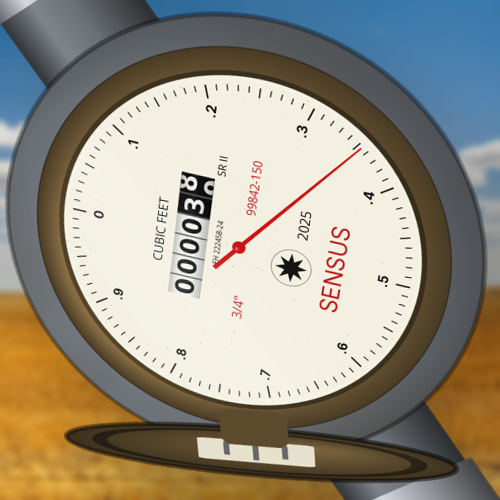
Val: 38.35 ft³
